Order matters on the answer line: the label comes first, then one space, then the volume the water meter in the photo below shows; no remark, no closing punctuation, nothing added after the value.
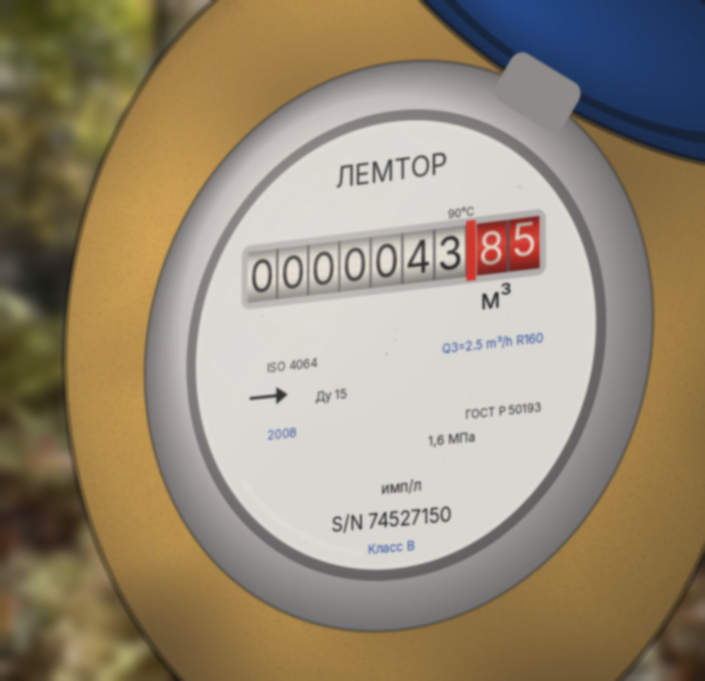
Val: 43.85 m³
